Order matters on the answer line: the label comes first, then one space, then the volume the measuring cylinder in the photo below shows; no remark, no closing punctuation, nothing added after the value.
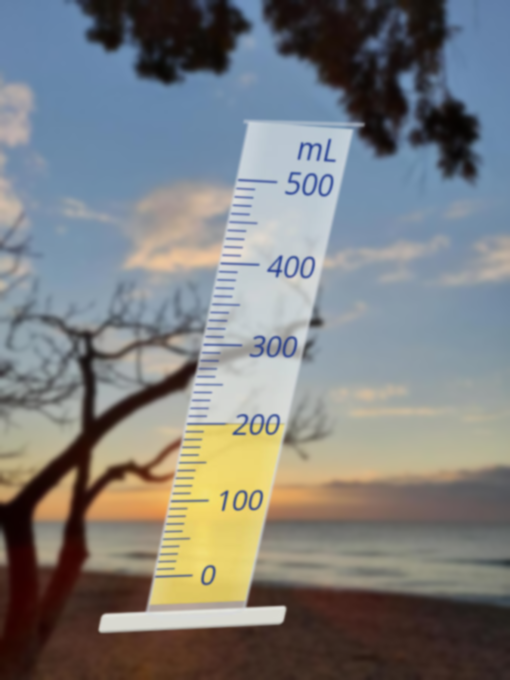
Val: 200 mL
